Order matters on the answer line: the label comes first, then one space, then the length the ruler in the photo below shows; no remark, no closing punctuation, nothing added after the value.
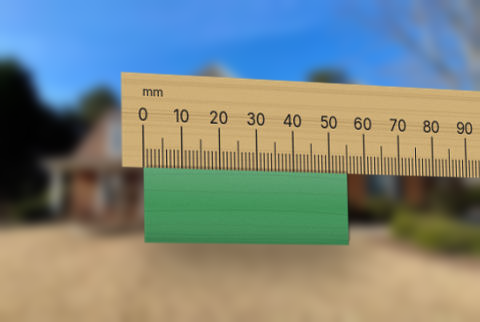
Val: 55 mm
